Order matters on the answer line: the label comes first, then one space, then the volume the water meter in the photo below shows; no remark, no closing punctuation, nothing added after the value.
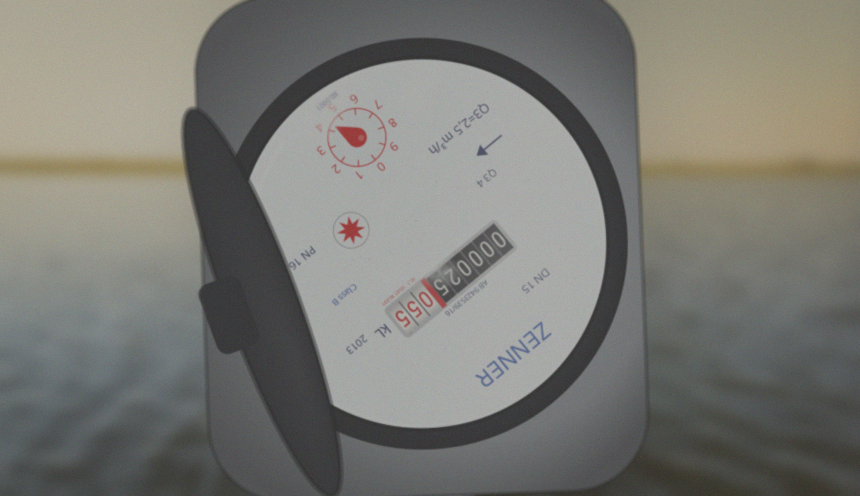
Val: 25.0554 kL
